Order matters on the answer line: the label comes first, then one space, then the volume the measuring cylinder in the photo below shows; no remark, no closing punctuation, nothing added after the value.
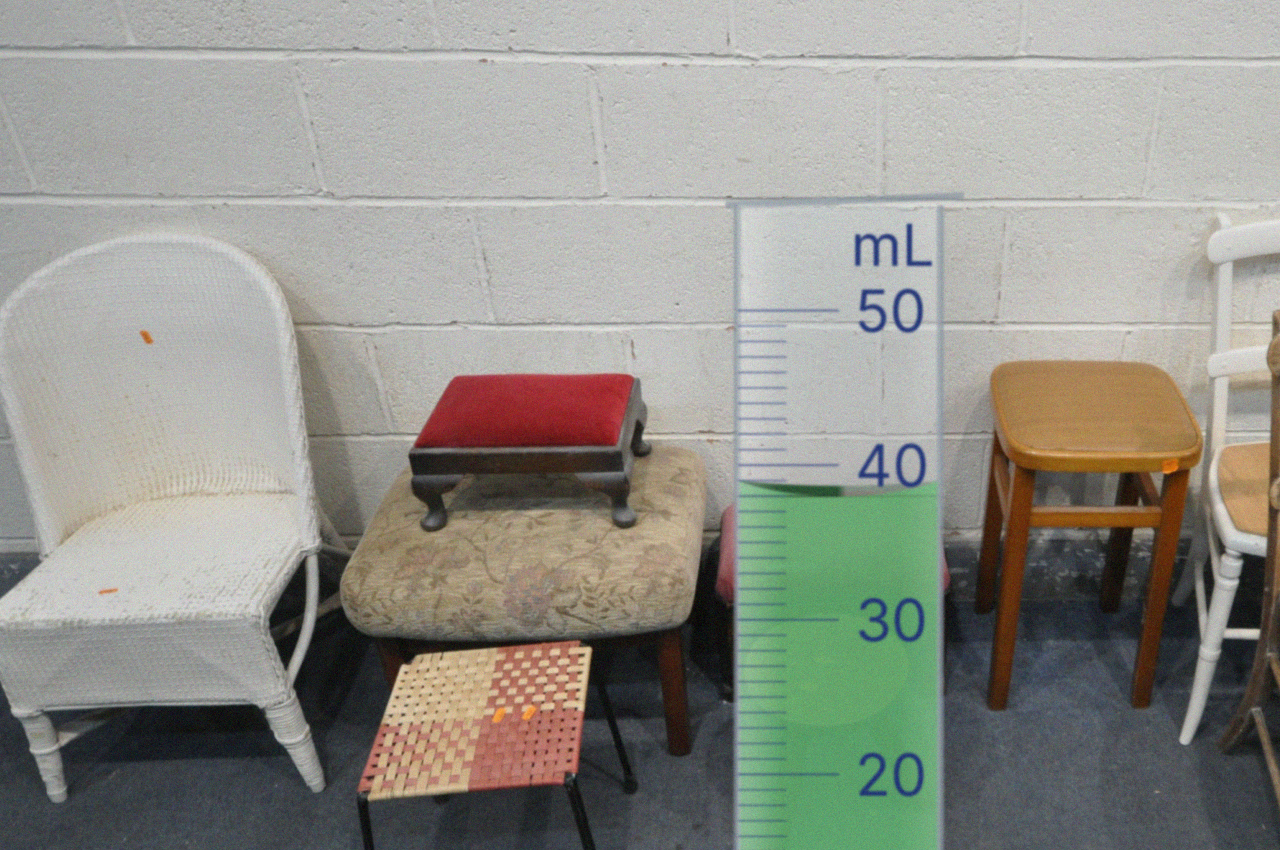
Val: 38 mL
